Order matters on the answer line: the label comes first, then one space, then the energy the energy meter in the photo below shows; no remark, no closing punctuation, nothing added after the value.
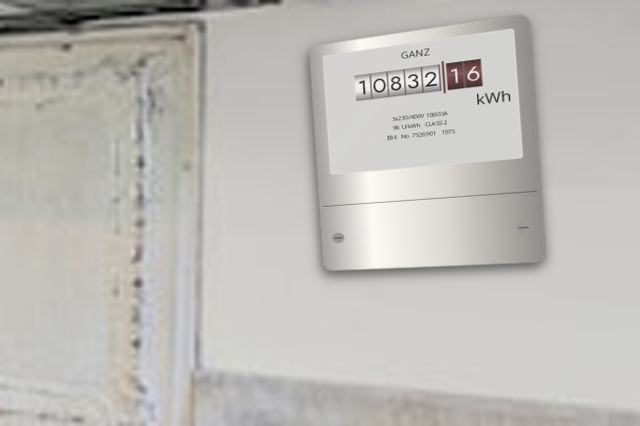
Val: 10832.16 kWh
